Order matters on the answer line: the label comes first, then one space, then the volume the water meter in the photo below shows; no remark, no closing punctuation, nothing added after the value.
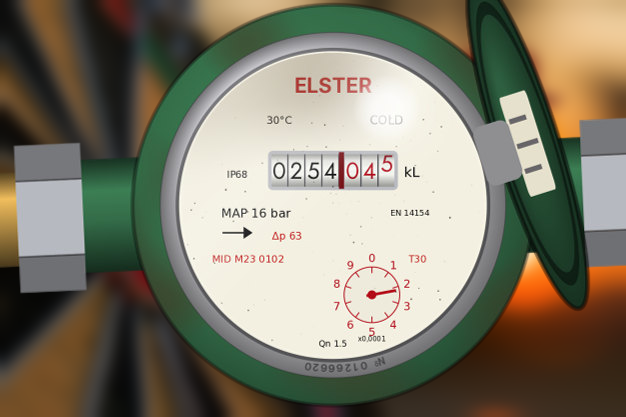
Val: 254.0452 kL
